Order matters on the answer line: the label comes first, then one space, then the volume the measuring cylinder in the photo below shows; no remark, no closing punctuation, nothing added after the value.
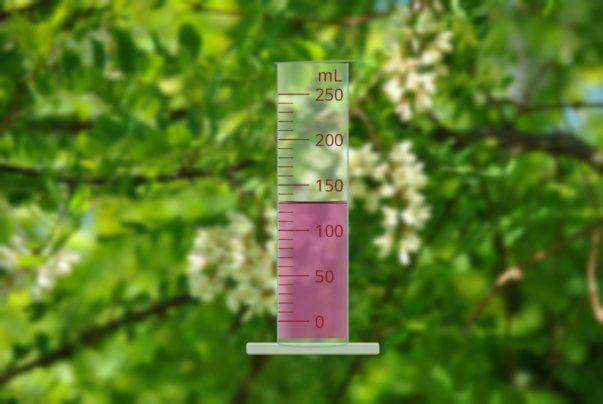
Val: 130 mL
